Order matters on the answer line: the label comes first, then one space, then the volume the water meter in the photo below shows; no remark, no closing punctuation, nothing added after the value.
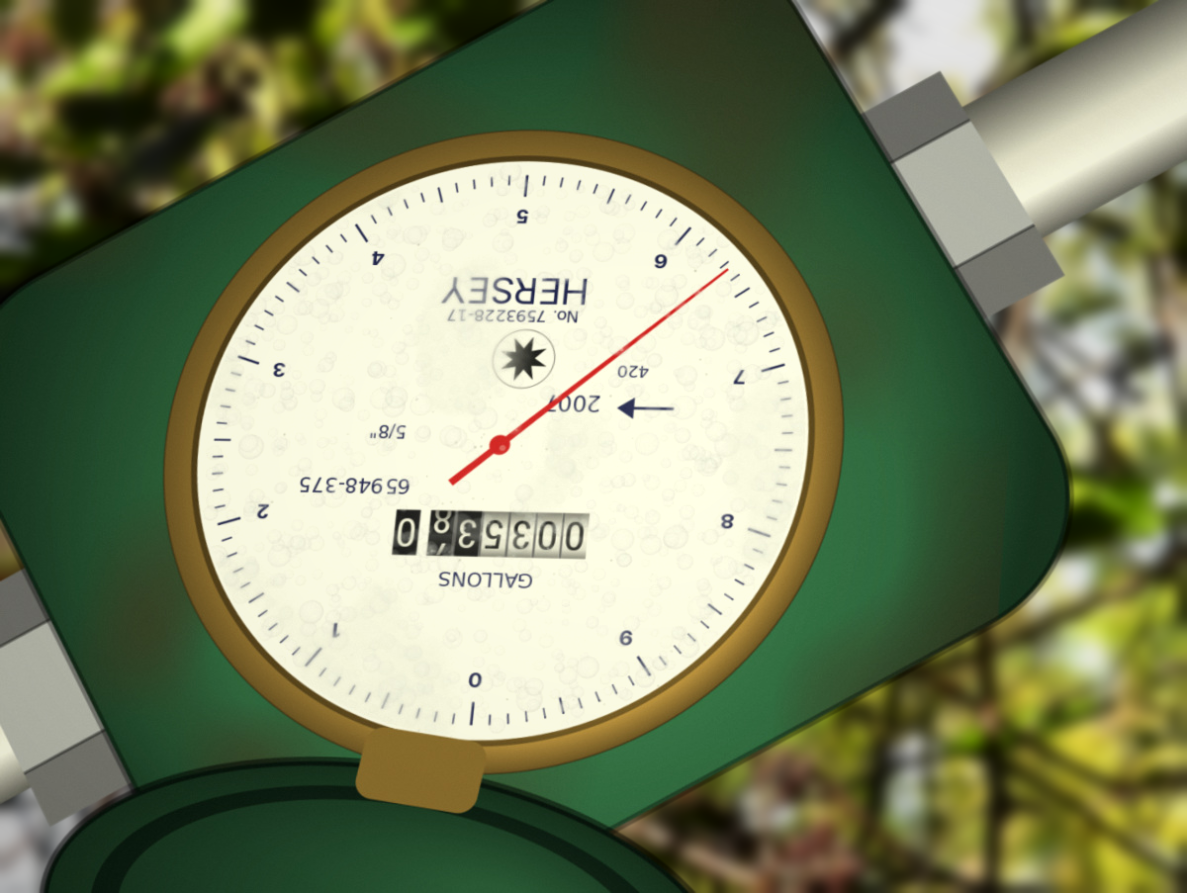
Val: 35376.3 gal
